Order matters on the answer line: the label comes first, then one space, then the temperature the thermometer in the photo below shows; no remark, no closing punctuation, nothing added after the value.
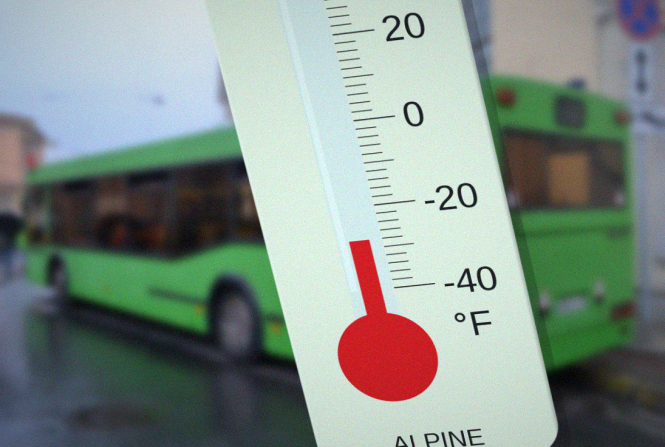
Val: -28 °F
